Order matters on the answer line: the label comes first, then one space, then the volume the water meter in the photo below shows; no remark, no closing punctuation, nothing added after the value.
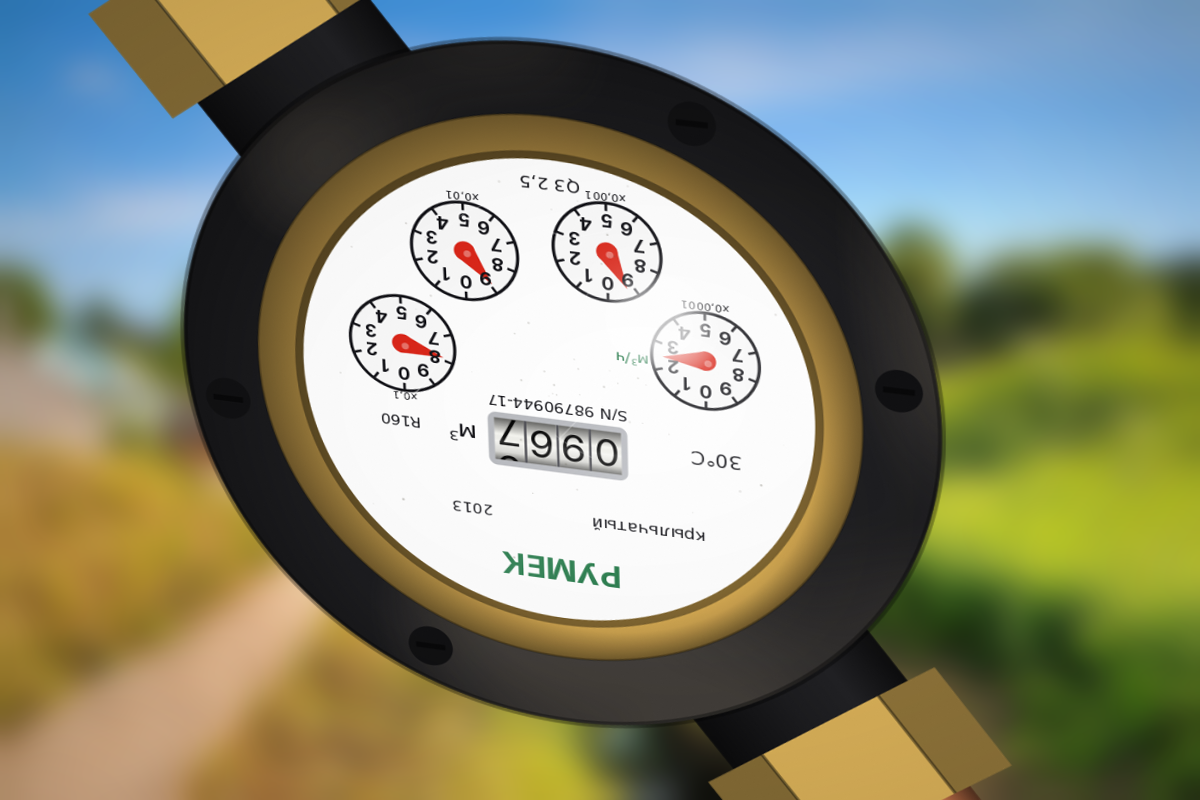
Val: 966.7892 m³
